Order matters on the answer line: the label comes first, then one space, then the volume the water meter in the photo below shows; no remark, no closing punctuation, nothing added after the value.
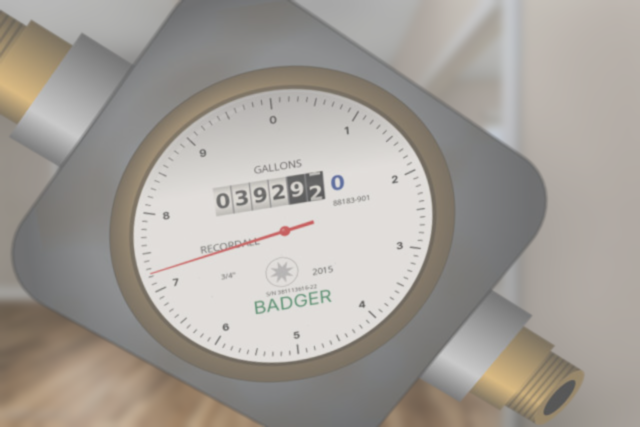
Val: 392917.2 gal
